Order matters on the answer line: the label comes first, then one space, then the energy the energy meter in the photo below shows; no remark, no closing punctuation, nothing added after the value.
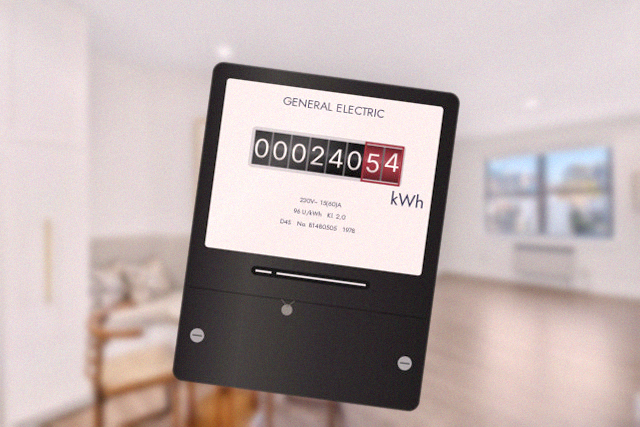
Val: 240.54 kWh
